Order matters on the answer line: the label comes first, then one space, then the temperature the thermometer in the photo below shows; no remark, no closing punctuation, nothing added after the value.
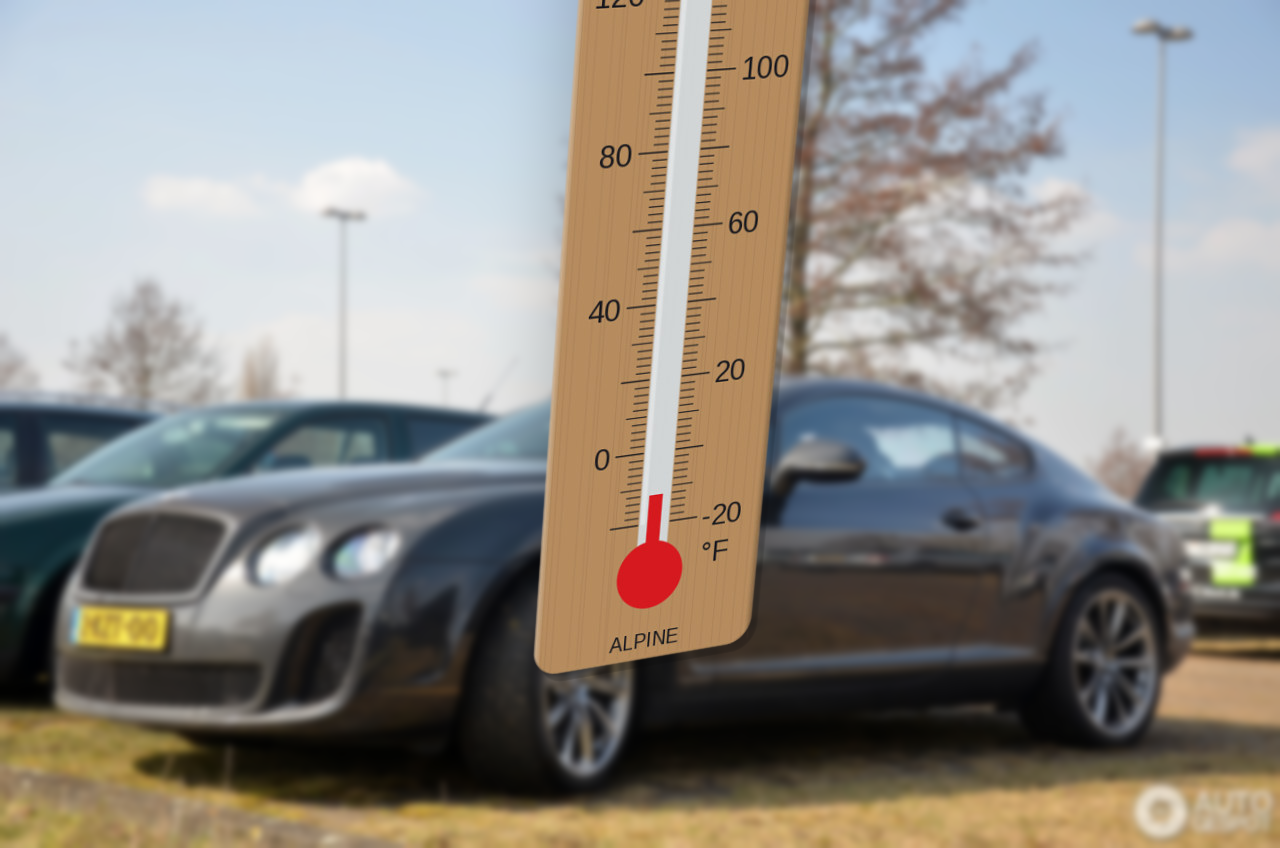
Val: -12 °F
